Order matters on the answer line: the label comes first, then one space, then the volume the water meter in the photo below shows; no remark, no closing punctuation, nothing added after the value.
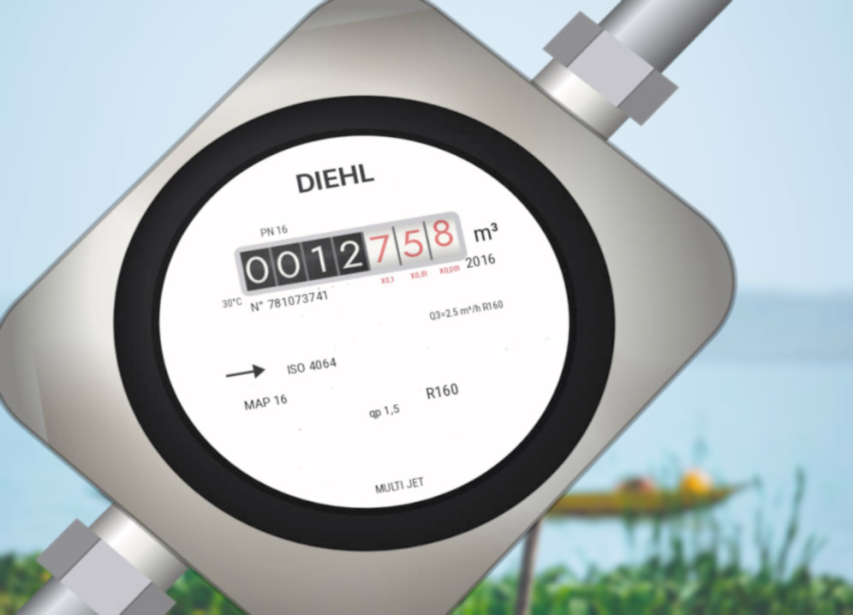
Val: 12.758 m³
